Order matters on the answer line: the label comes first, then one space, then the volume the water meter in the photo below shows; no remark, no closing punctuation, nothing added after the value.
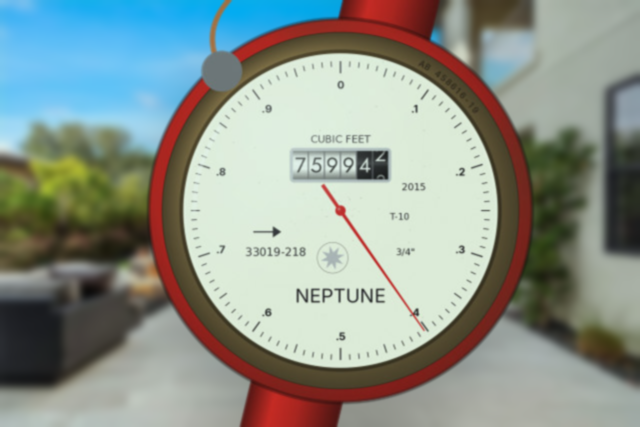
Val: 759942.40 ft³
